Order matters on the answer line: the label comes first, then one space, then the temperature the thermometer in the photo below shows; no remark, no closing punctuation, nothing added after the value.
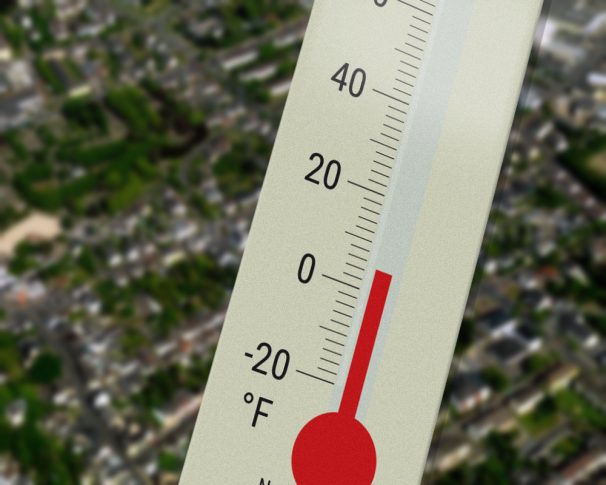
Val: 5 °F
